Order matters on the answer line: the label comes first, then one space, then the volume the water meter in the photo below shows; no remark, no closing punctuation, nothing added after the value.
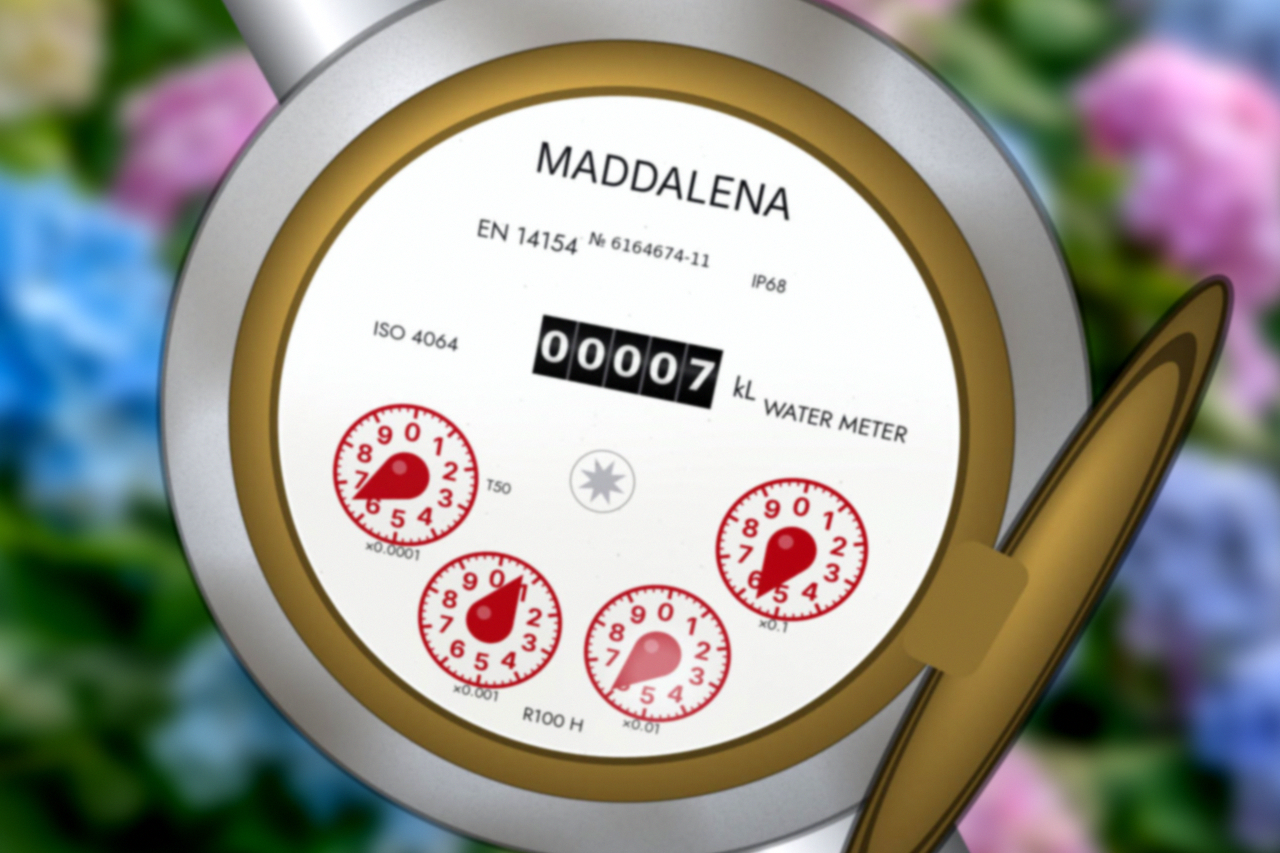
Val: 7.5606 kL
